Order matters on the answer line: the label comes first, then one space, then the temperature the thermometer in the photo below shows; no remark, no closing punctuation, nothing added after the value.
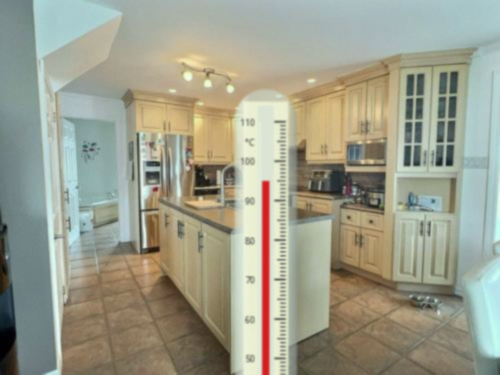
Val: 95 °C
